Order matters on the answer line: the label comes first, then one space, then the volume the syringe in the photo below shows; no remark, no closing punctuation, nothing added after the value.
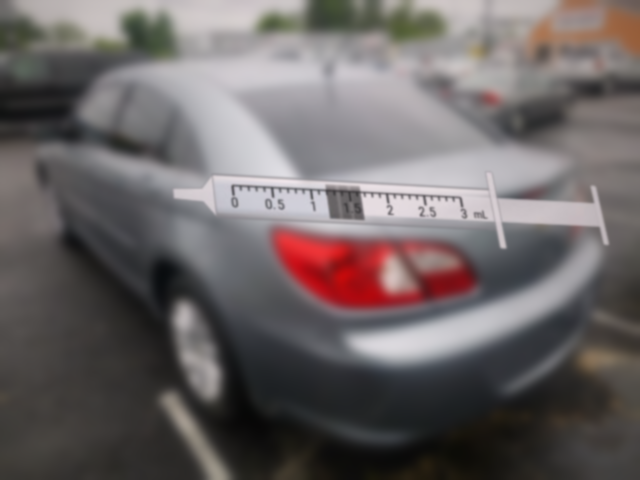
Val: 1.2 mL
